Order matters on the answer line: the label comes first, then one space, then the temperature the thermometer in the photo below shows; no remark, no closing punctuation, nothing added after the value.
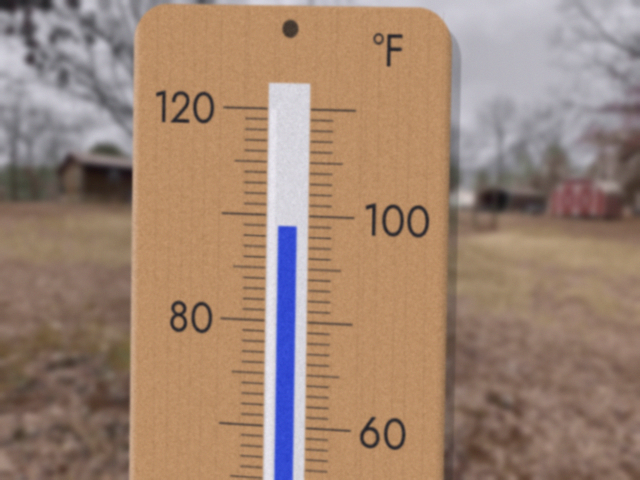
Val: 98 °F
